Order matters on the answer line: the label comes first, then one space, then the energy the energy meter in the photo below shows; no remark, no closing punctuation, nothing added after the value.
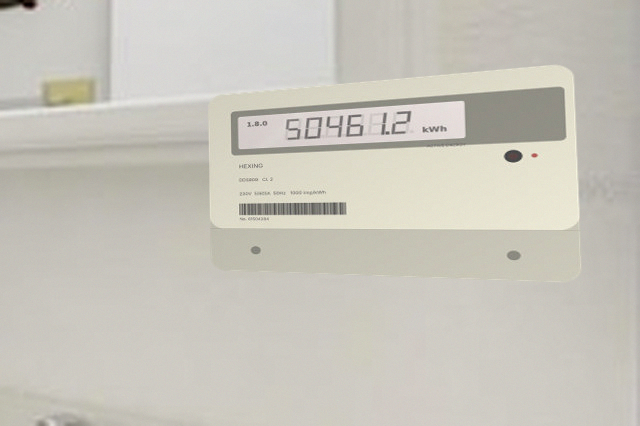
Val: 50461.2 kWh
